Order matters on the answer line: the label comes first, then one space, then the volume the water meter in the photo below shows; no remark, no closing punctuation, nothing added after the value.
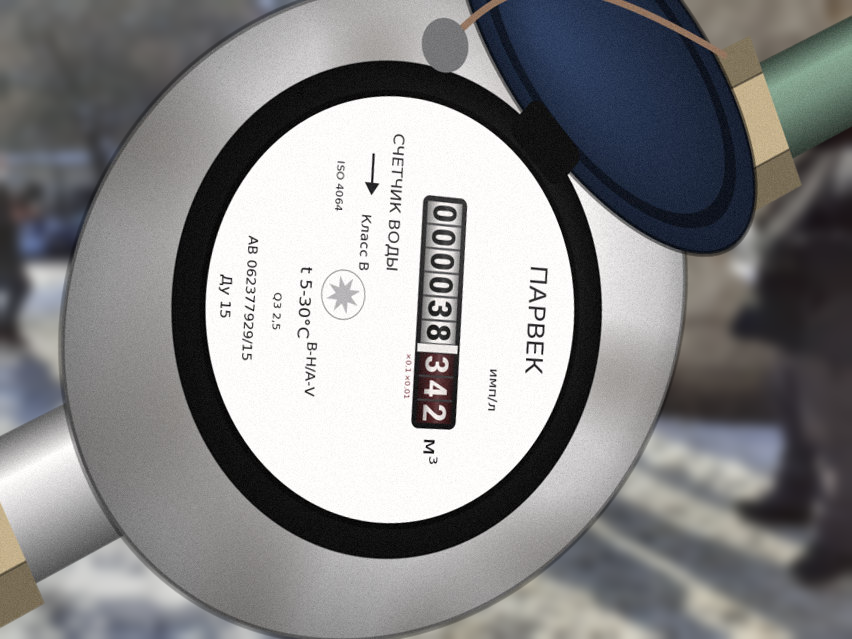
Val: 38.342 m³
